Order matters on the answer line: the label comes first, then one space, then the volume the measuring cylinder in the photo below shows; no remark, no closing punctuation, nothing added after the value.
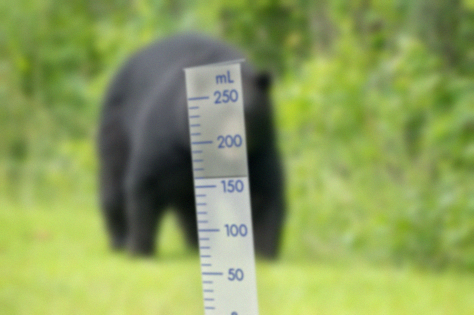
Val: 160 mL
